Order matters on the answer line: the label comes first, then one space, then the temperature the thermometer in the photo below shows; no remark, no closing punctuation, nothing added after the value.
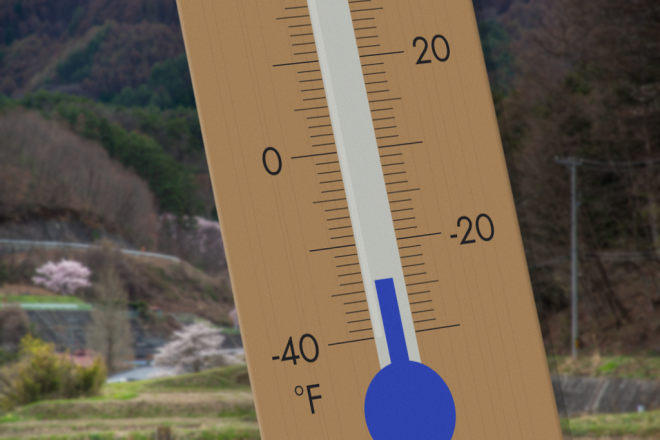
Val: -28 °F
